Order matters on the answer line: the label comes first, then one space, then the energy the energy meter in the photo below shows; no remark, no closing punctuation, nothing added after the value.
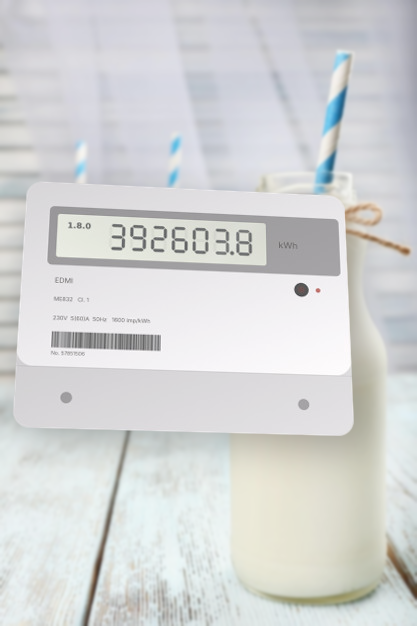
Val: 392603.8 kWh
